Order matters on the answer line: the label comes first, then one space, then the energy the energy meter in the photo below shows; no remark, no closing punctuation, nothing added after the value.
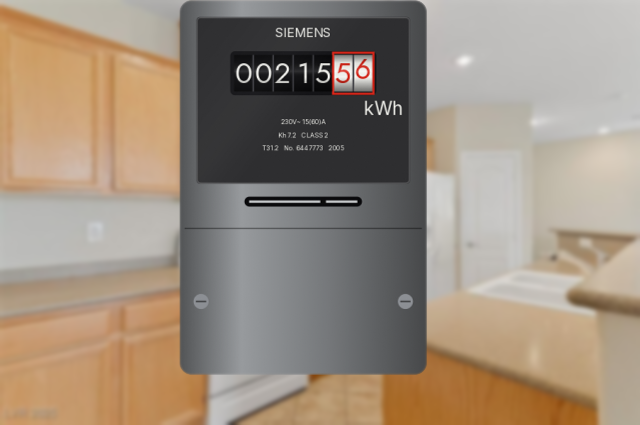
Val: 215.56 kWh
